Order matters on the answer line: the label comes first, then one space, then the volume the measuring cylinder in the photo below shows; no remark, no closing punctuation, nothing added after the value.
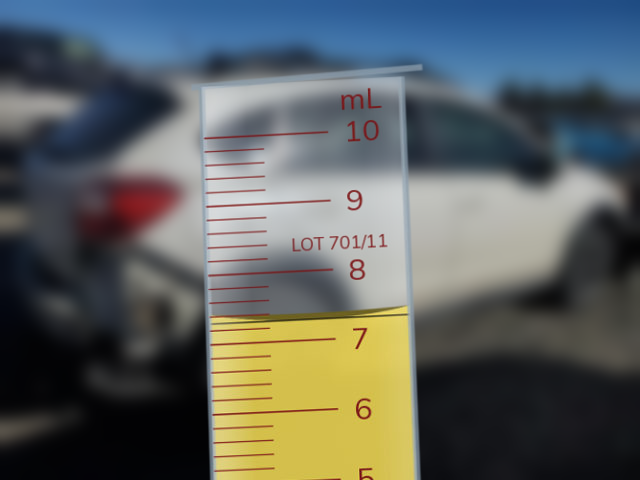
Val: 7.3 mL
